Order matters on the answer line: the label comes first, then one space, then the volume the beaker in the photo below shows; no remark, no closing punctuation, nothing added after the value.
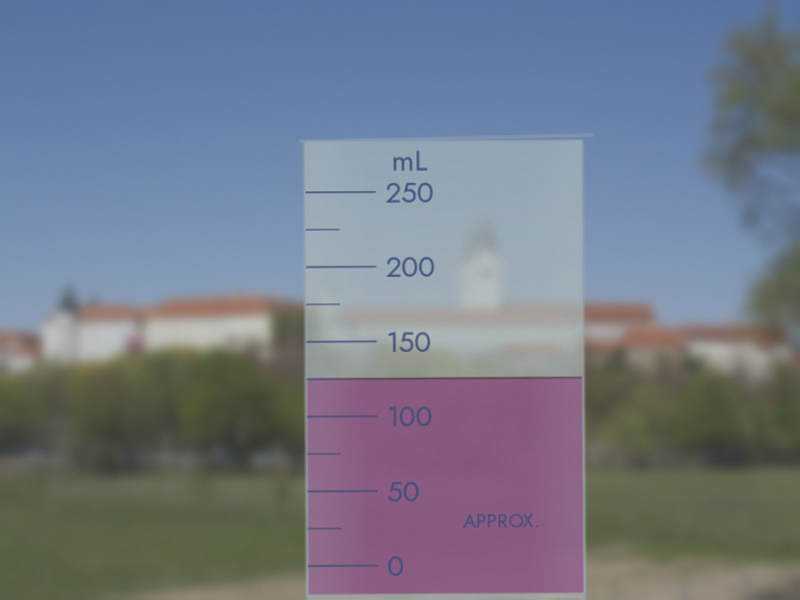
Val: 125 mL
